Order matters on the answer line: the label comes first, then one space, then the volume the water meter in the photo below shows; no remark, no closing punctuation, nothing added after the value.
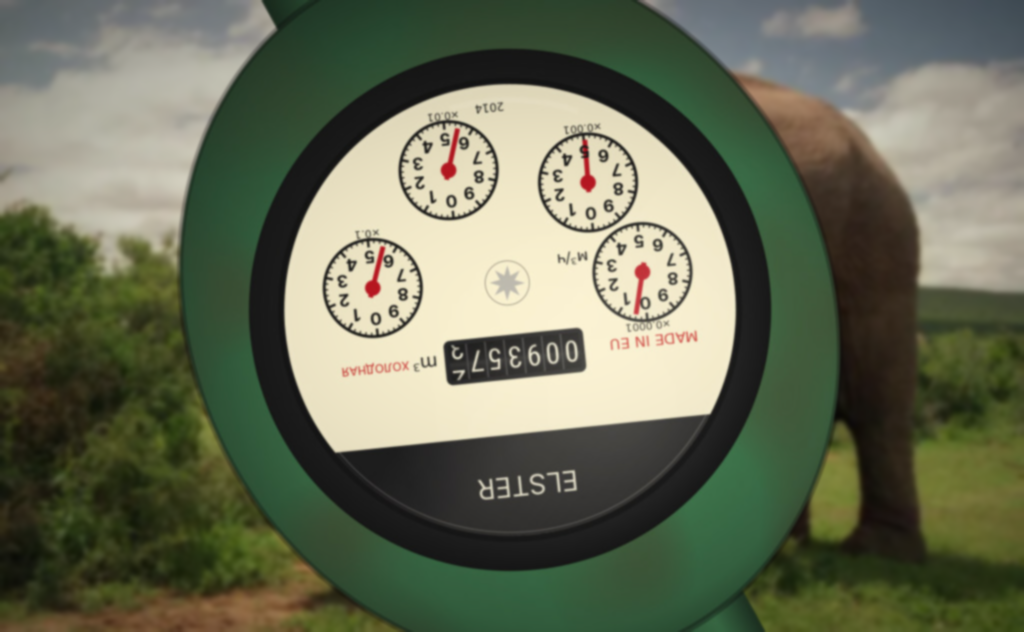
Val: 93572.5550 m³
